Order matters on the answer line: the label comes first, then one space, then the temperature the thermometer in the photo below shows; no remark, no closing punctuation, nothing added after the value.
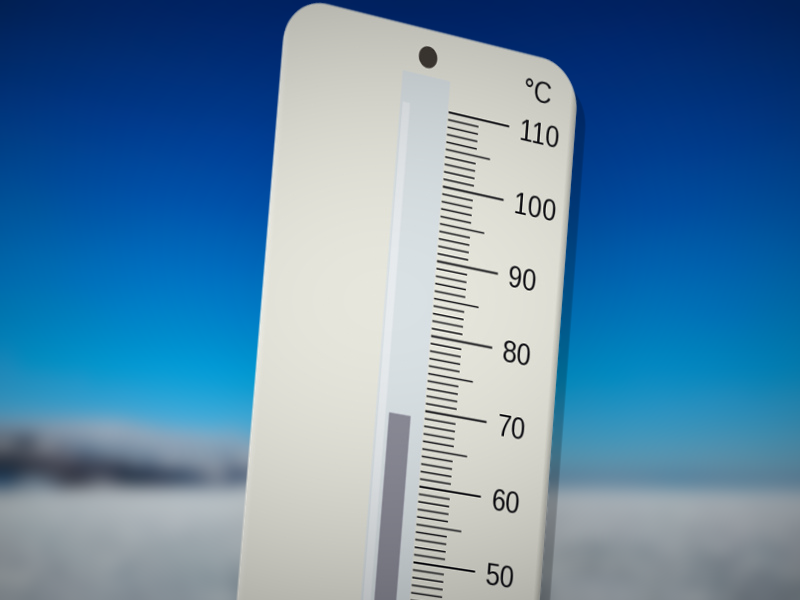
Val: 69 °C
